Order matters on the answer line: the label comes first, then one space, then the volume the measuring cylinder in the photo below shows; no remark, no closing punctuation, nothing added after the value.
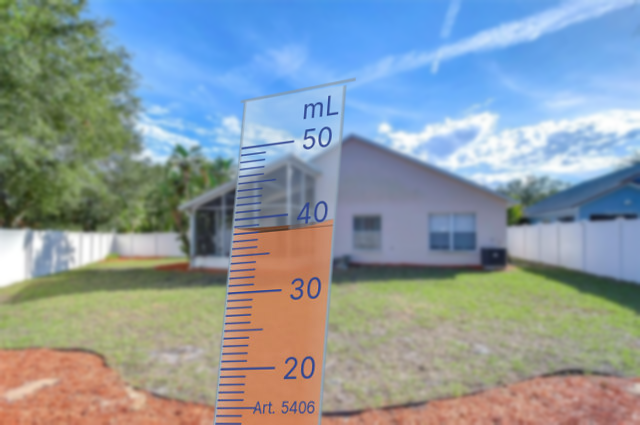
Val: 38 mL
